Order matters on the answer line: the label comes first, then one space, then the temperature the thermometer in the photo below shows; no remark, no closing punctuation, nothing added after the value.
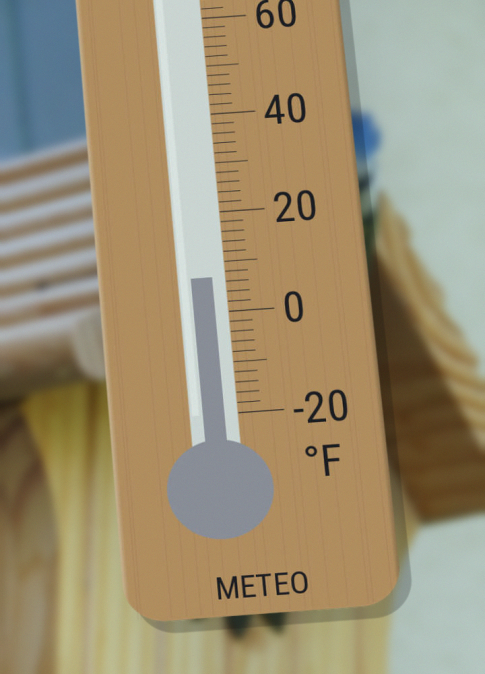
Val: 7 °F
